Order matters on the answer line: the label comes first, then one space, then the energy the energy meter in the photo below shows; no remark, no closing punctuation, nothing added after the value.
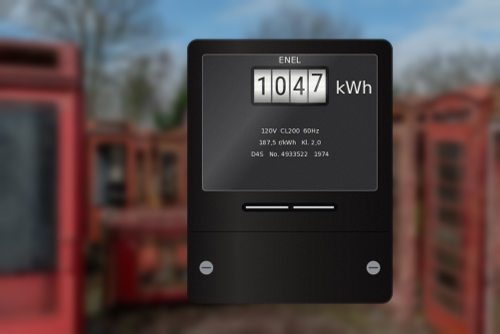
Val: 1047 kWh
